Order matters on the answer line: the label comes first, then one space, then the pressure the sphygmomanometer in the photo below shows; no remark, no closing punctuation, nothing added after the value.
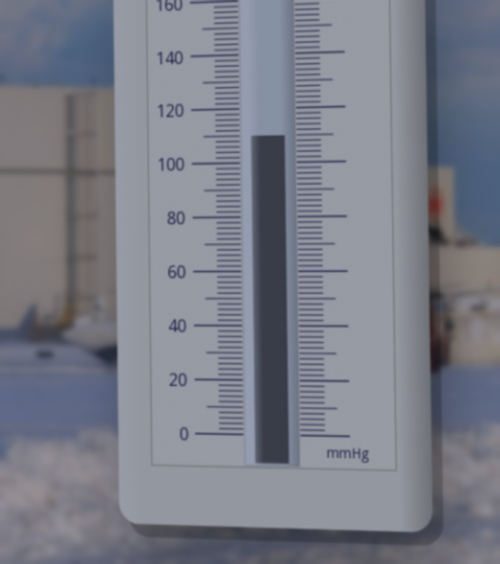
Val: 110 mmHg
